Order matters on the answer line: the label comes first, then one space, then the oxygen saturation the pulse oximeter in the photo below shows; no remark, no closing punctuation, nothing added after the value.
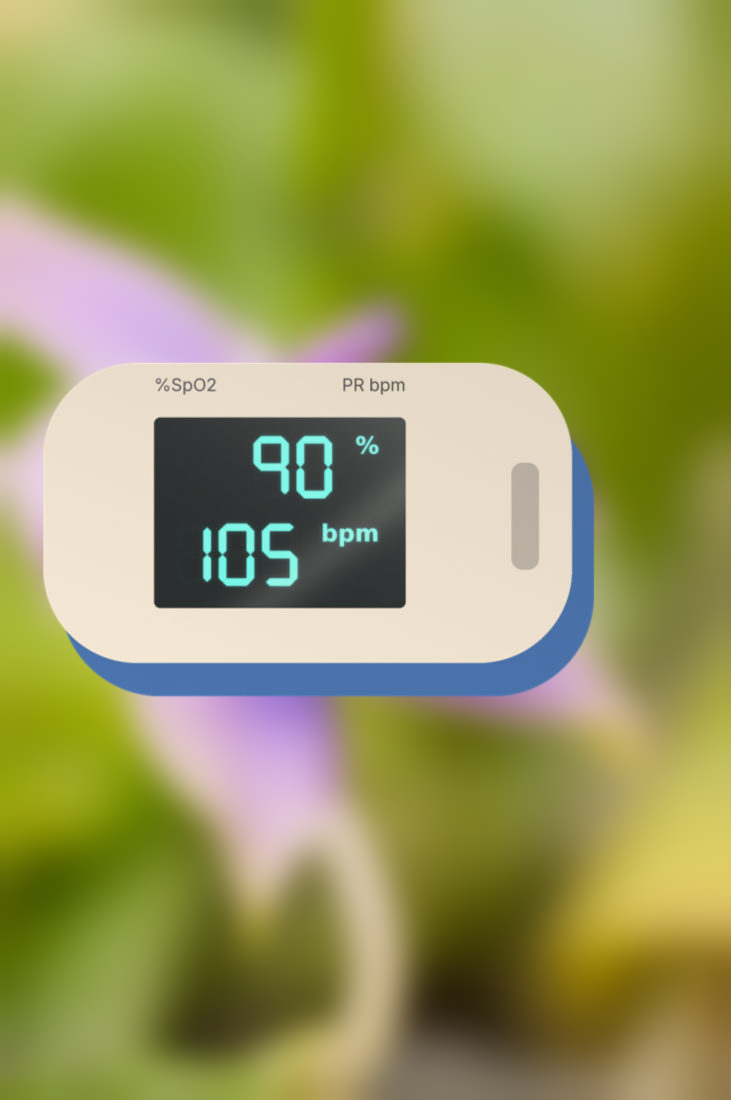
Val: 90 %
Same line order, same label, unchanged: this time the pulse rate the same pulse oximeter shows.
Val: 105 bpm
